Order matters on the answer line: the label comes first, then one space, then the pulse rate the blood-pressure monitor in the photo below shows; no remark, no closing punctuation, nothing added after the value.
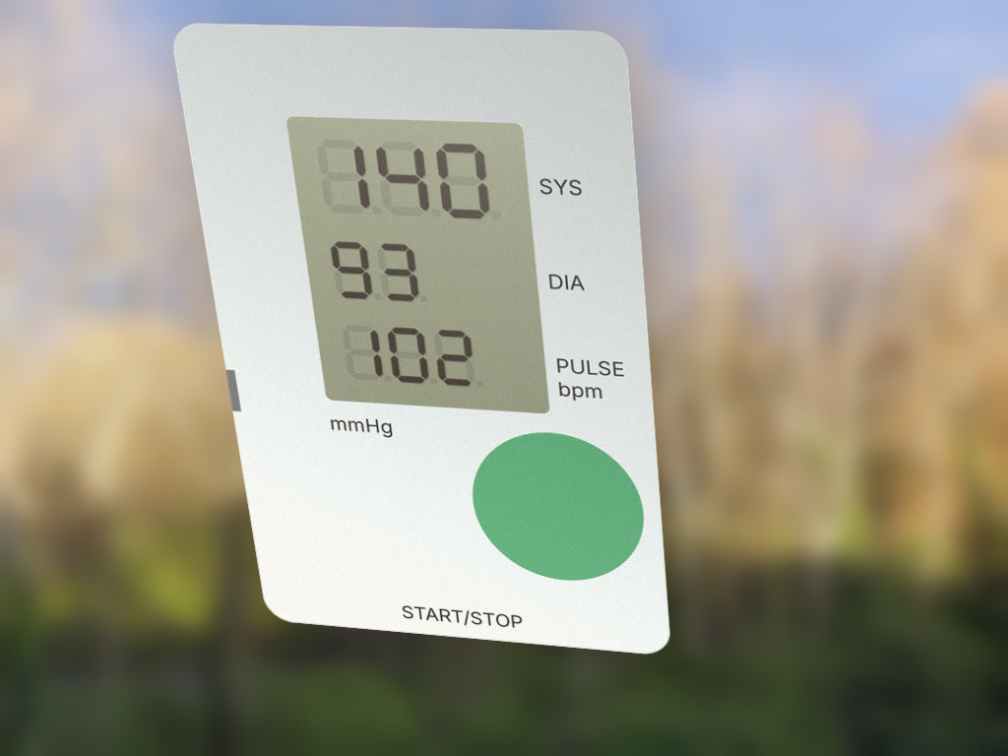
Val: 102 bpm
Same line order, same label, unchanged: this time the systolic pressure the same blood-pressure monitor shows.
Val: 140 mmHg
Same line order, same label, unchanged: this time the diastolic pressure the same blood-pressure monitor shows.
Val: 93 mmHg
